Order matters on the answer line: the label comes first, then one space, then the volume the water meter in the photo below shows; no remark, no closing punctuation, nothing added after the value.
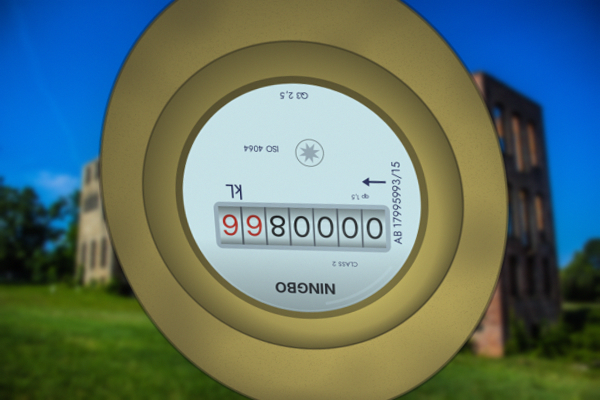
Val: 8.66 kL
